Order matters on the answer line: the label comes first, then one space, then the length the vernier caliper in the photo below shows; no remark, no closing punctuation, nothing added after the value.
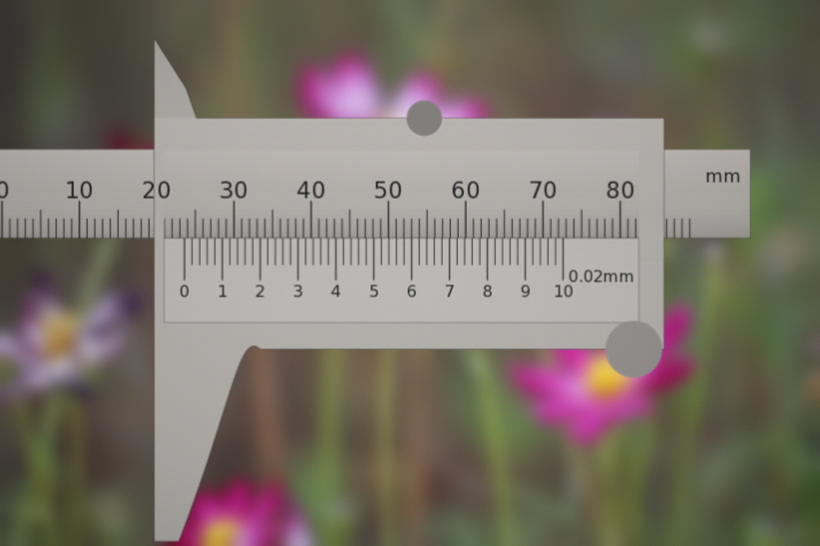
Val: 23.6 mm
